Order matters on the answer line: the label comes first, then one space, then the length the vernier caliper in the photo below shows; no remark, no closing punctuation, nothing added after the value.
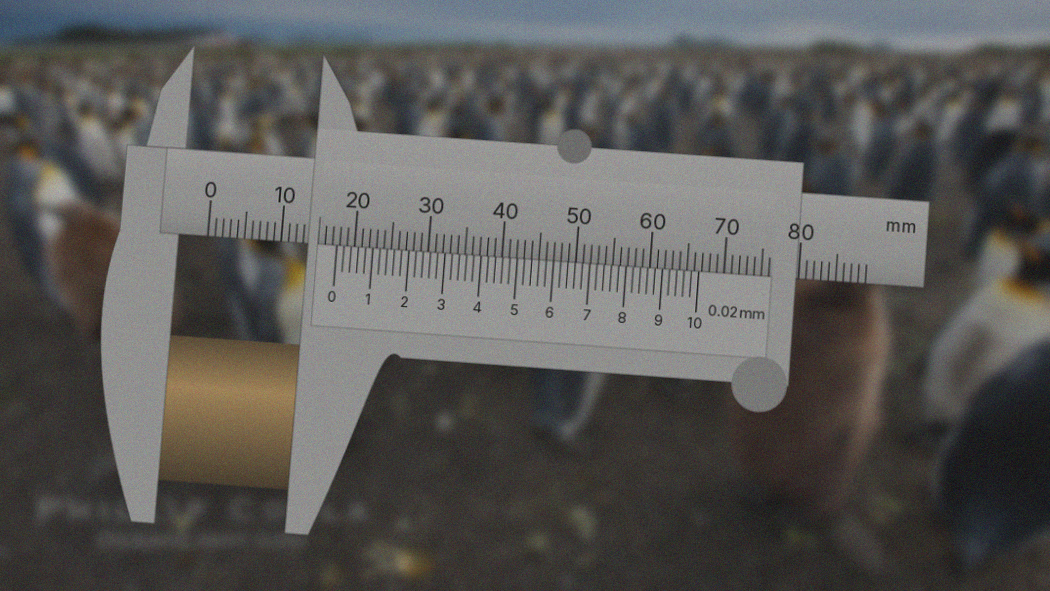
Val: 17.6 mm
